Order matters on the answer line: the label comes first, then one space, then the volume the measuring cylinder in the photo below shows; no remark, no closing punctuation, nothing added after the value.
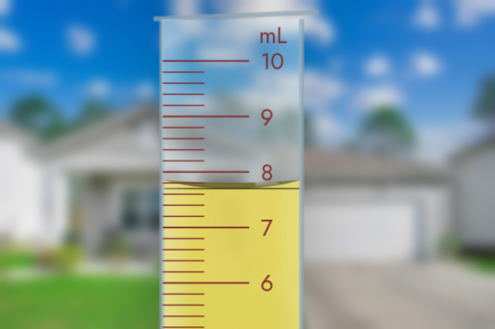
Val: 7.7 mL
